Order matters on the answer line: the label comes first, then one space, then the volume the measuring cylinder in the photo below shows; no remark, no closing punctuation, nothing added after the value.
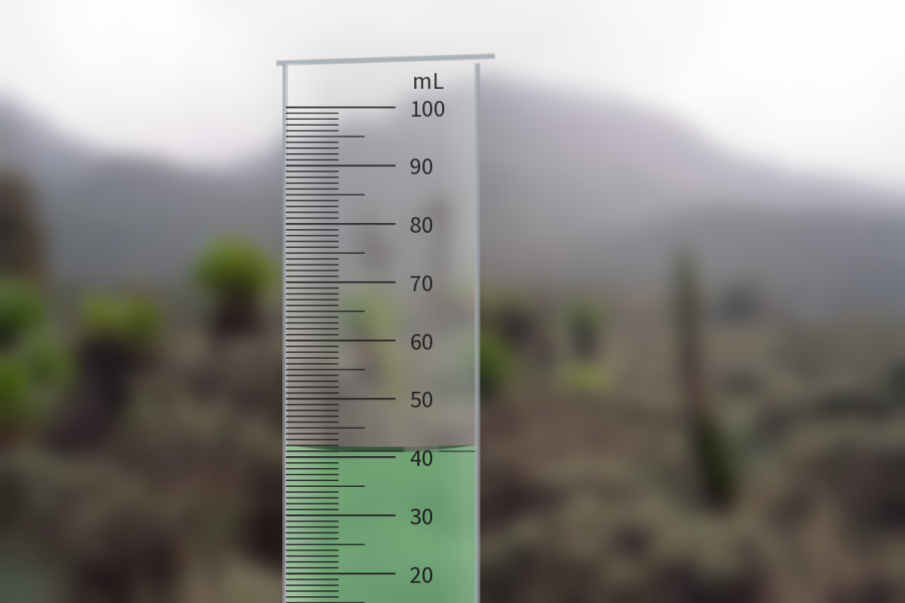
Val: 41 mL
